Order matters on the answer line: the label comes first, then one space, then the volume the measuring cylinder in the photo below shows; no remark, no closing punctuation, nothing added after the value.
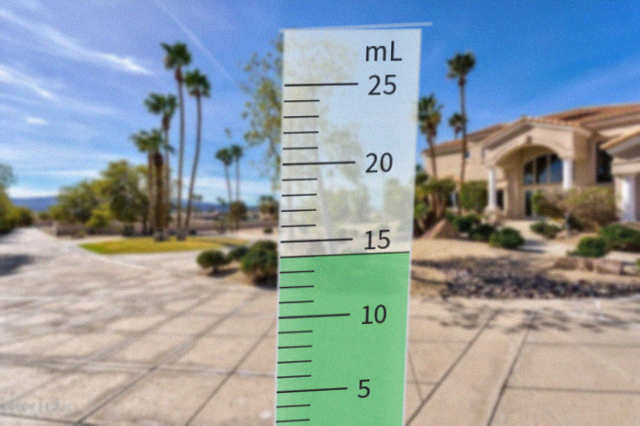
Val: 14 mL
